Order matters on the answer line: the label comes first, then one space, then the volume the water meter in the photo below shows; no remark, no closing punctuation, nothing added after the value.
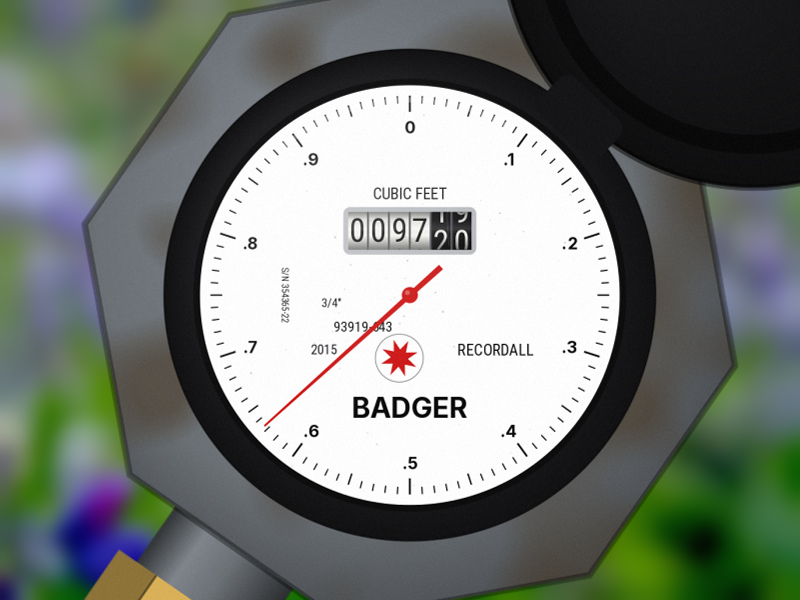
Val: 9719.63 ft³
